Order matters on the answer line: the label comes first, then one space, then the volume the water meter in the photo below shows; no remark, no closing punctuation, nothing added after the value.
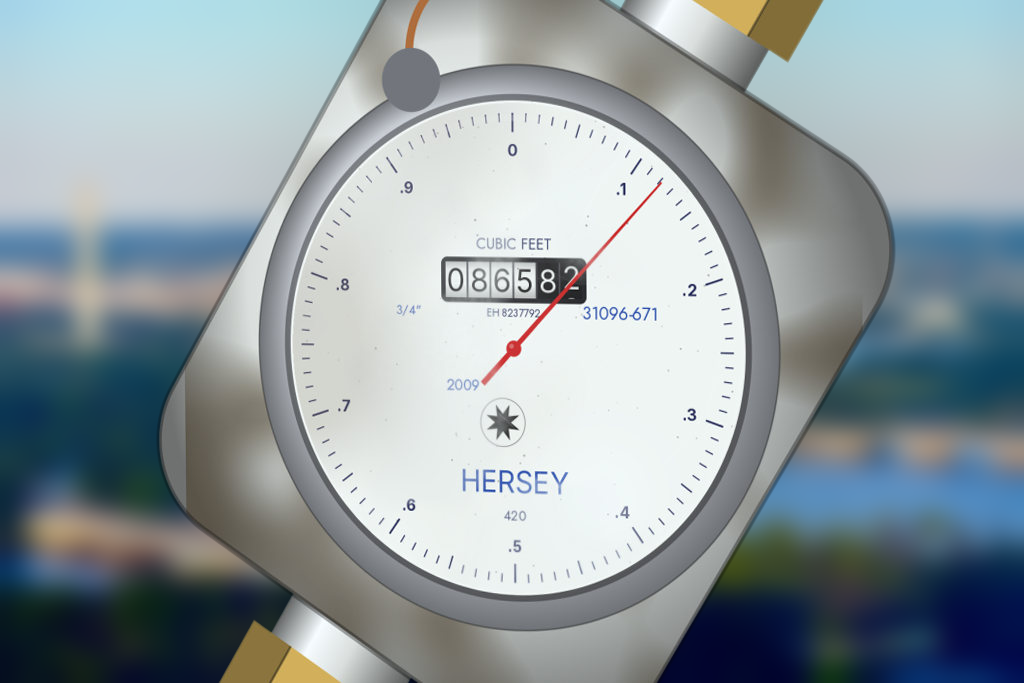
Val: 86582.12 ft³
